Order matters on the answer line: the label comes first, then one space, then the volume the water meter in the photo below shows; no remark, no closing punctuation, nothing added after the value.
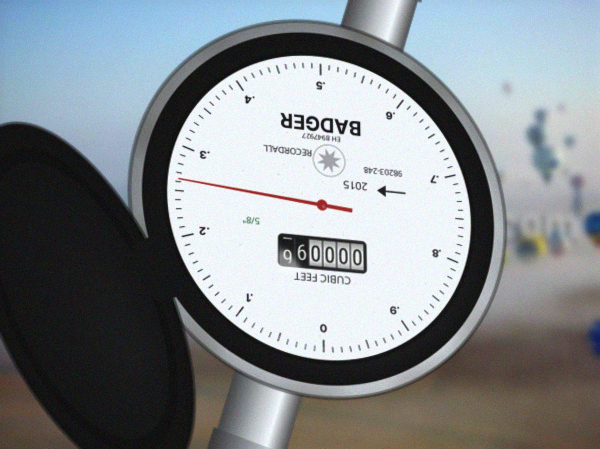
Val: 96.26 ft³
